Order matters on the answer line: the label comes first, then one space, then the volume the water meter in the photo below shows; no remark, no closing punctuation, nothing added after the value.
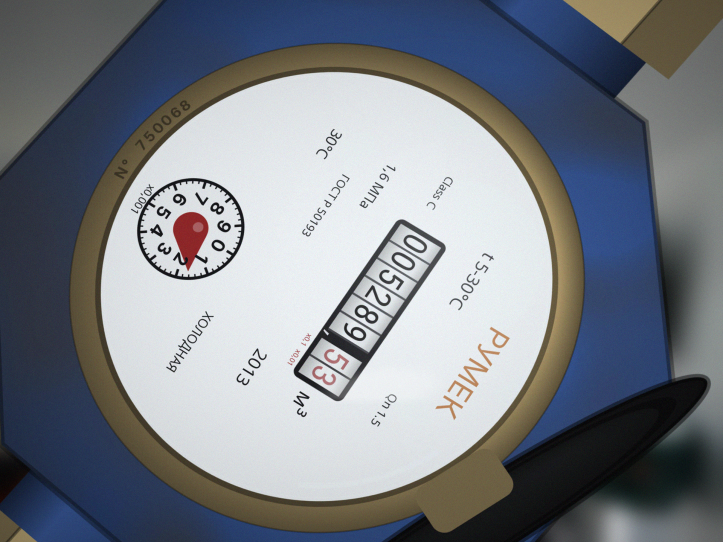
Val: 5289.531 m³
